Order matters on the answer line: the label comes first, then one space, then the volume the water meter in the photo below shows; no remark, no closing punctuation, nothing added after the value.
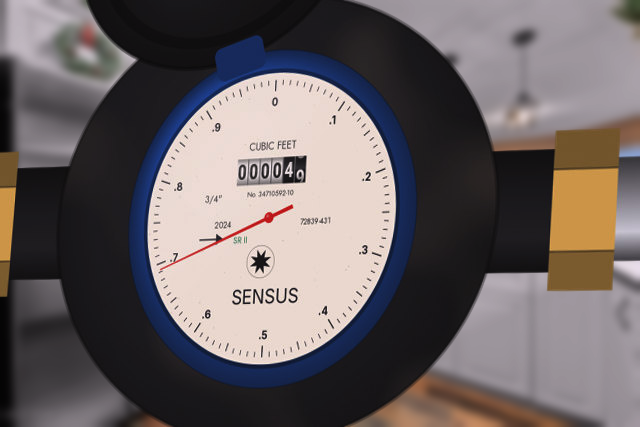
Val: 48.69 ft³
